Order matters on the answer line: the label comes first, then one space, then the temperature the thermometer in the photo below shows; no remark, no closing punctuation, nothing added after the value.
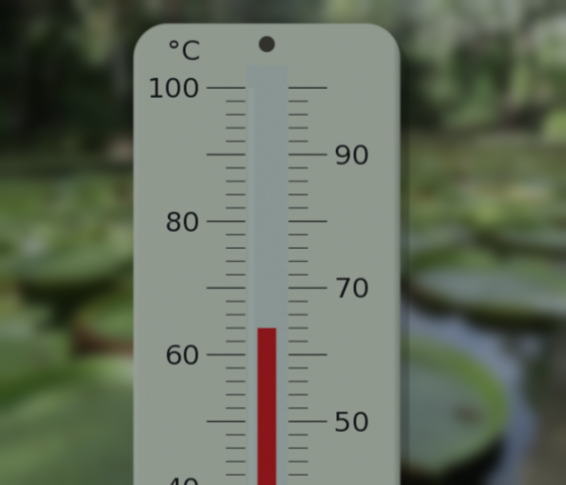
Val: 64 °C
